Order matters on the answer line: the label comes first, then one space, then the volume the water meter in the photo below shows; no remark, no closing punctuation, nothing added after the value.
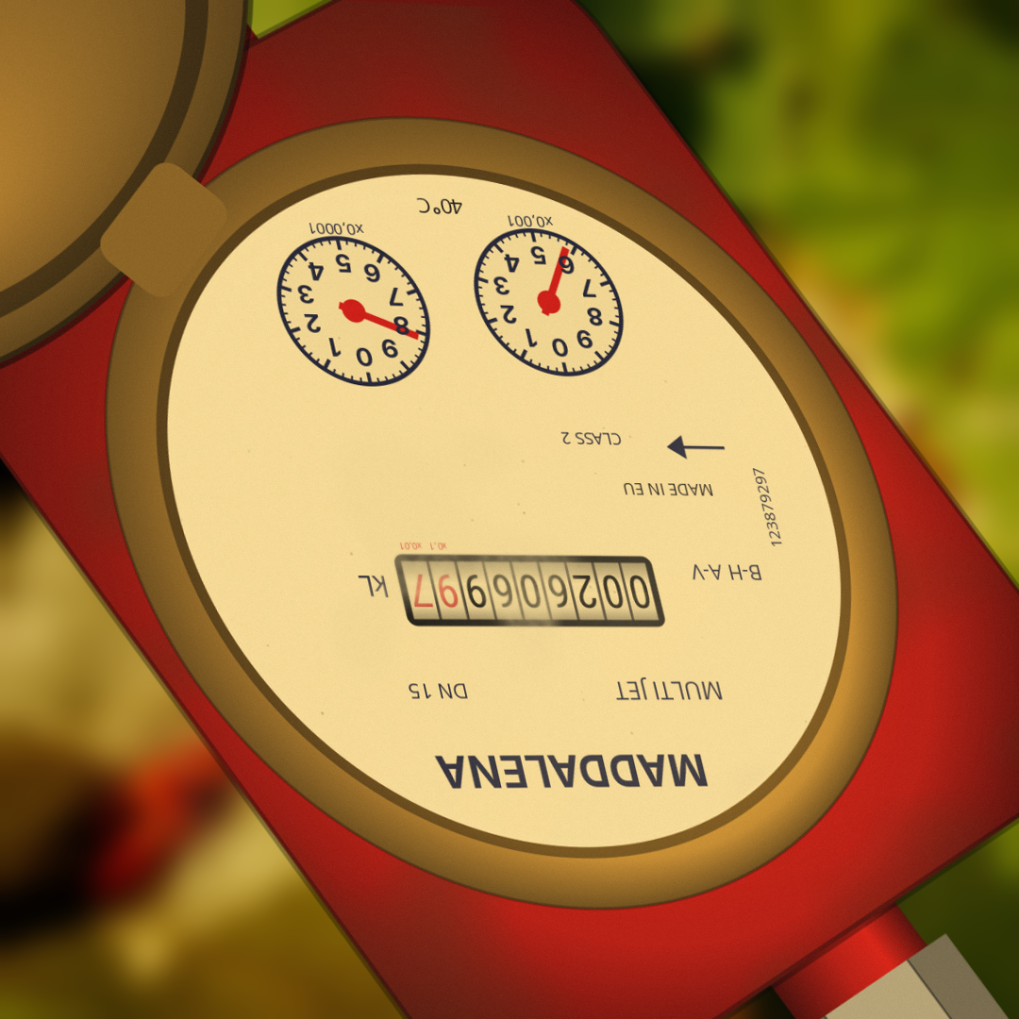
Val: 26069.9758 kL
